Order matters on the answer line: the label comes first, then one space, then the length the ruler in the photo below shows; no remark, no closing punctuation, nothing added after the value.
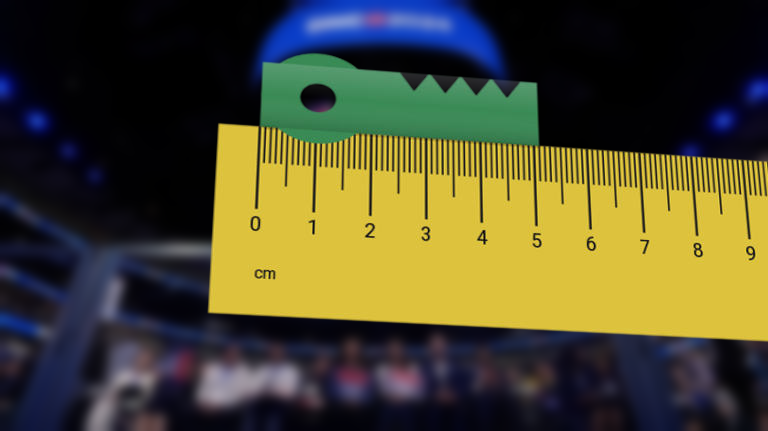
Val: 5.1 cm
